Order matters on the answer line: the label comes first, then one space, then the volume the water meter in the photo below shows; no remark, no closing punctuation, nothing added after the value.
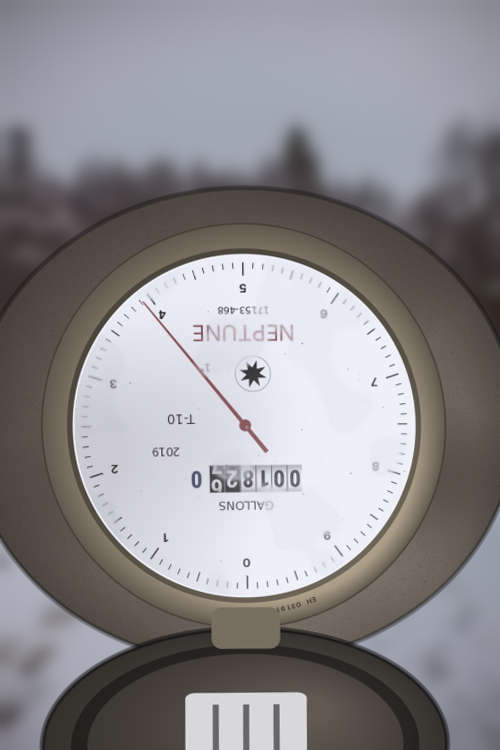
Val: 18263.9 gal
